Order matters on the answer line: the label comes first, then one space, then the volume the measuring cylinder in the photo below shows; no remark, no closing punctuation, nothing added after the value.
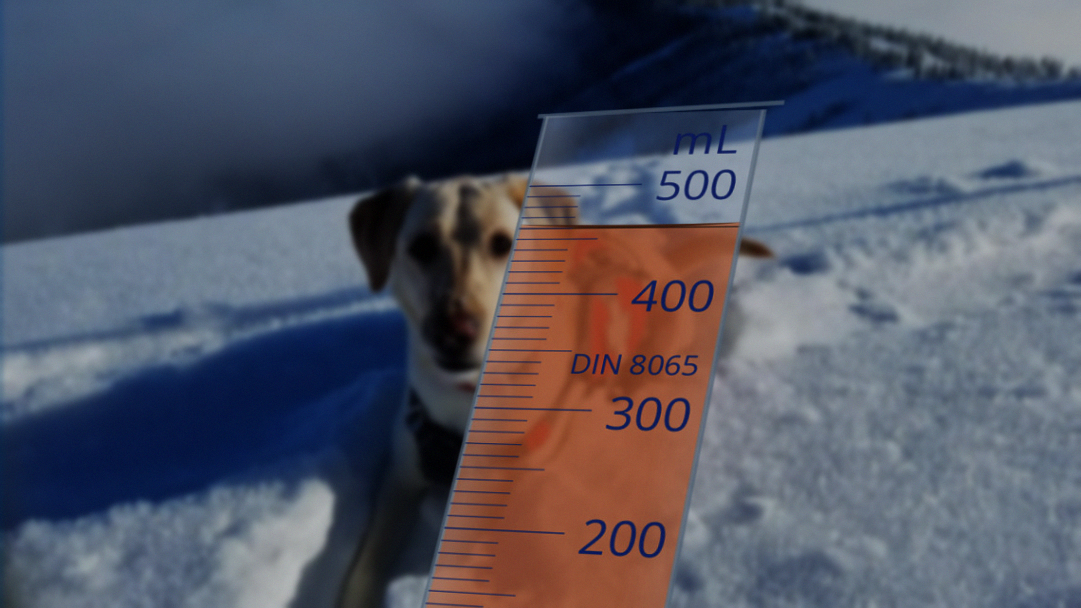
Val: 460 mL
